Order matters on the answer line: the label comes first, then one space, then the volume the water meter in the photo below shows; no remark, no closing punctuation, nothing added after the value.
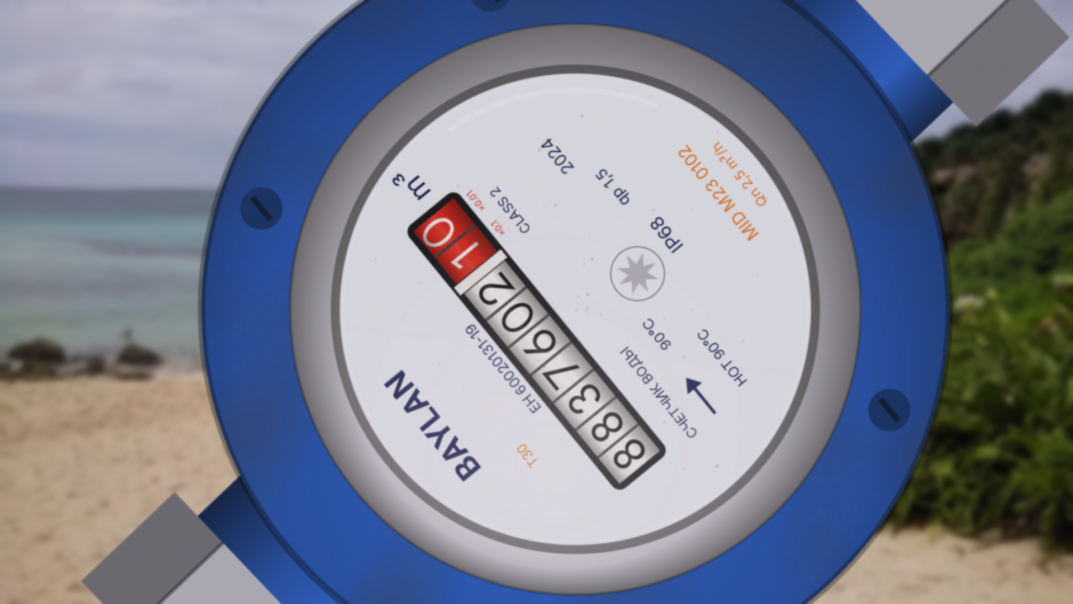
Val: 8837602.10 m³
